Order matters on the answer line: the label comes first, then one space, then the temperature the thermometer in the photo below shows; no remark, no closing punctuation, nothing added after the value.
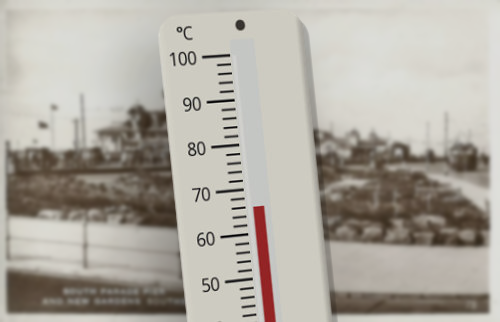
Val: 66 °C
